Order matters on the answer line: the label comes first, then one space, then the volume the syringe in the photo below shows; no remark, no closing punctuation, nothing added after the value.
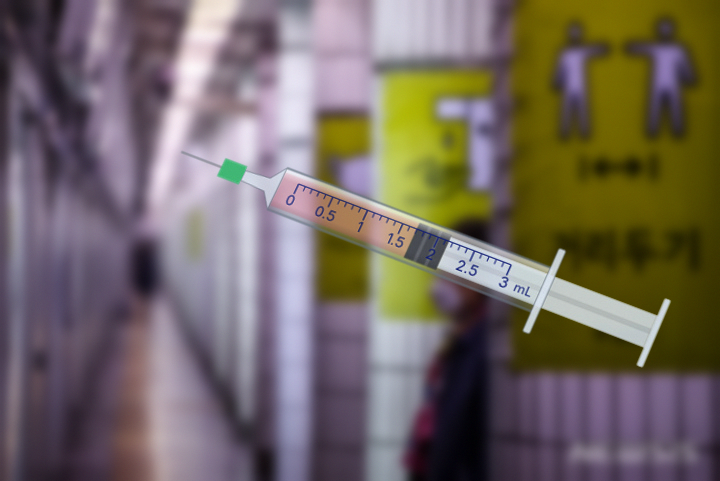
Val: 1.7 mL
